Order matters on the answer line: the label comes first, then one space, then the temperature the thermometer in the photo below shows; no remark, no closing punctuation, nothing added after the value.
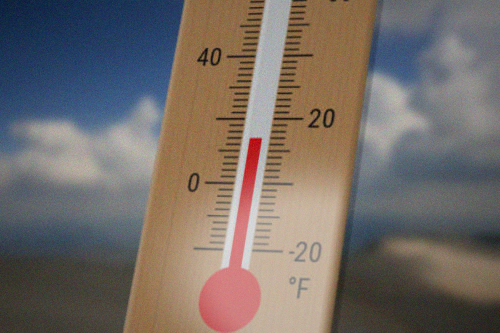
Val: 14 °F
